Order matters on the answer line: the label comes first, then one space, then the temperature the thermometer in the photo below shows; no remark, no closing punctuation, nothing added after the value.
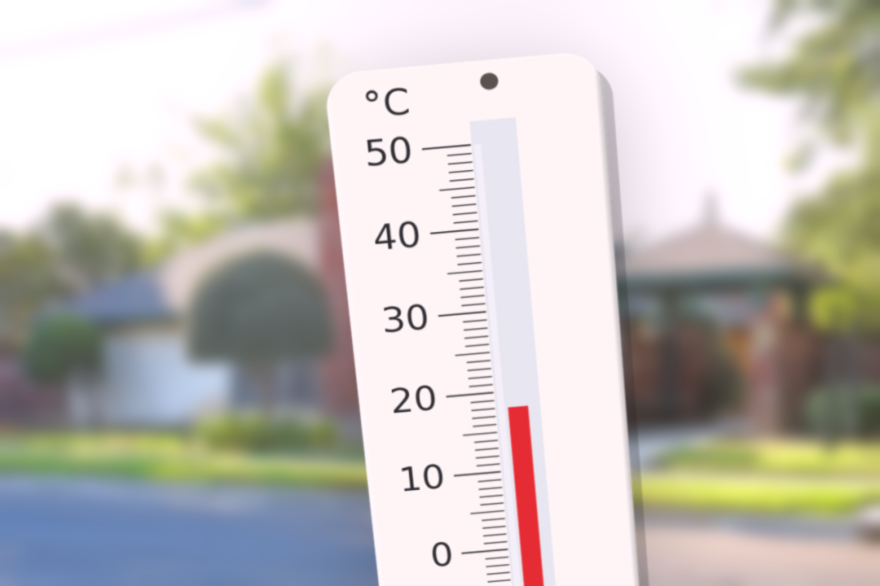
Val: 18 °C
